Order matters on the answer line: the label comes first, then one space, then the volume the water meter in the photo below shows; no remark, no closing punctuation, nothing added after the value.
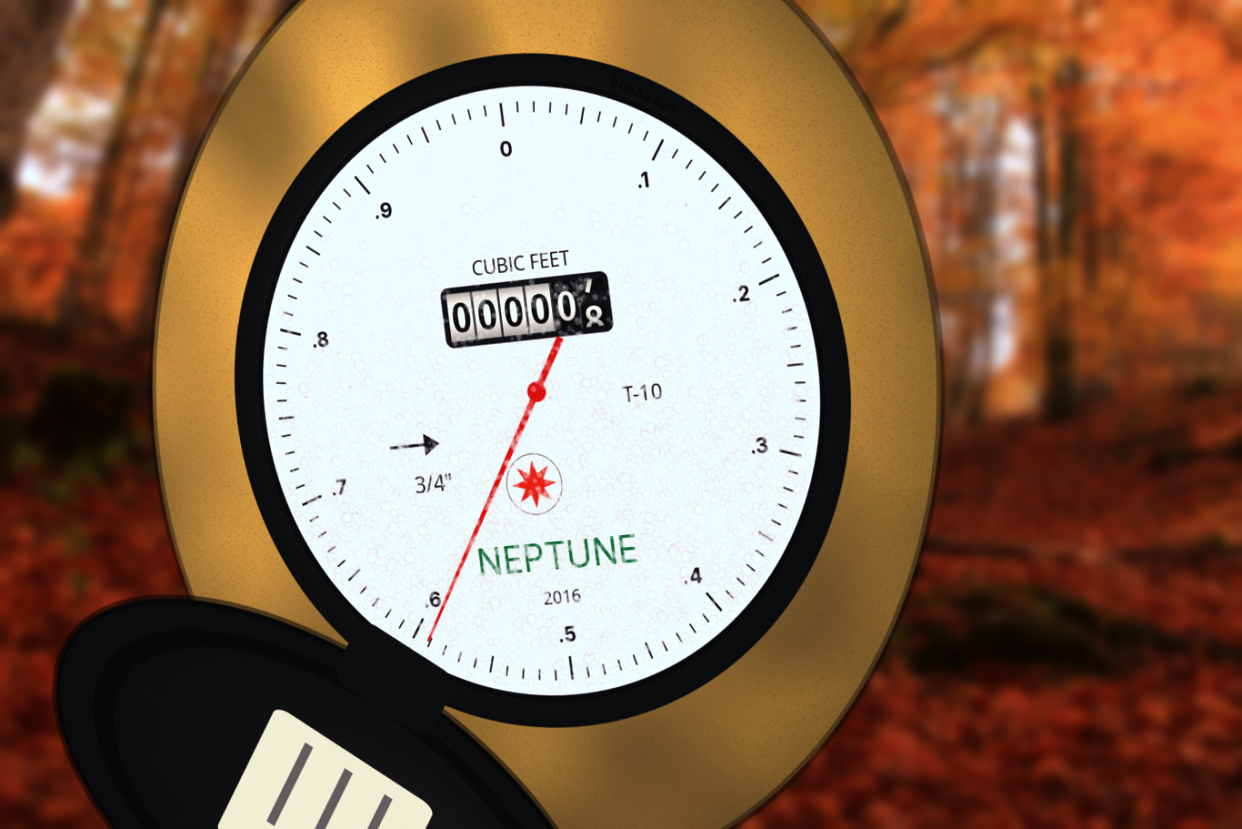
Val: 7.59 ft³
